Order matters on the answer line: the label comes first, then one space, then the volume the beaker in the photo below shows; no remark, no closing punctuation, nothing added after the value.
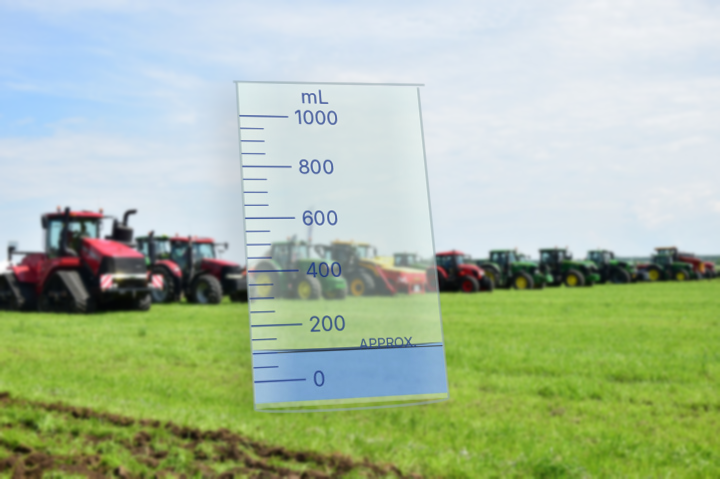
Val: 100 mL
